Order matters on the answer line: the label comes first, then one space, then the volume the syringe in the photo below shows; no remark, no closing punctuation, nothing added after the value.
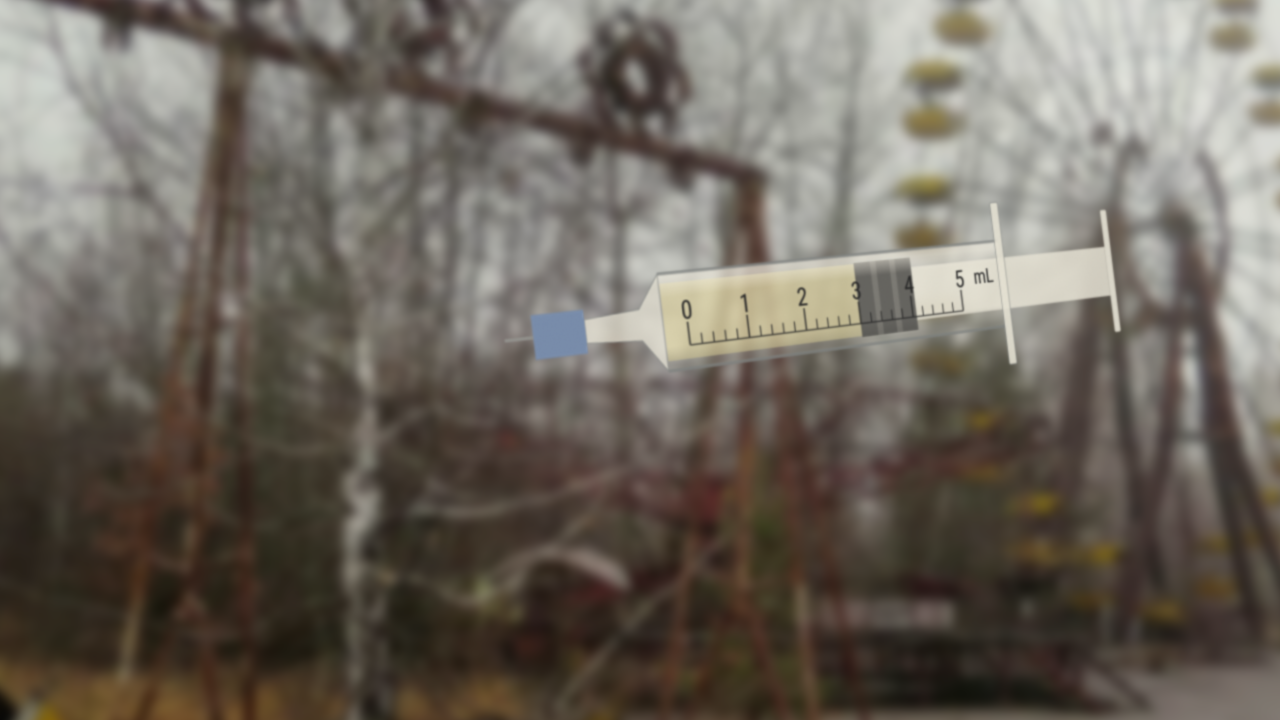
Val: 3 mL
